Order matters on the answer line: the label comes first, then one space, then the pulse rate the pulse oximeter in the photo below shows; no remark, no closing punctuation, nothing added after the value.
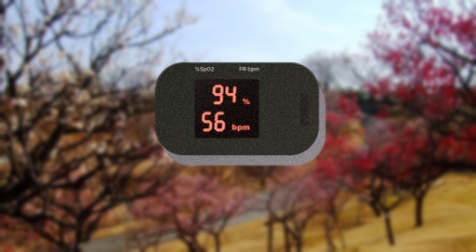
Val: 56 bpm
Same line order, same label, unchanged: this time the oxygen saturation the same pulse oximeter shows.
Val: 94 %
